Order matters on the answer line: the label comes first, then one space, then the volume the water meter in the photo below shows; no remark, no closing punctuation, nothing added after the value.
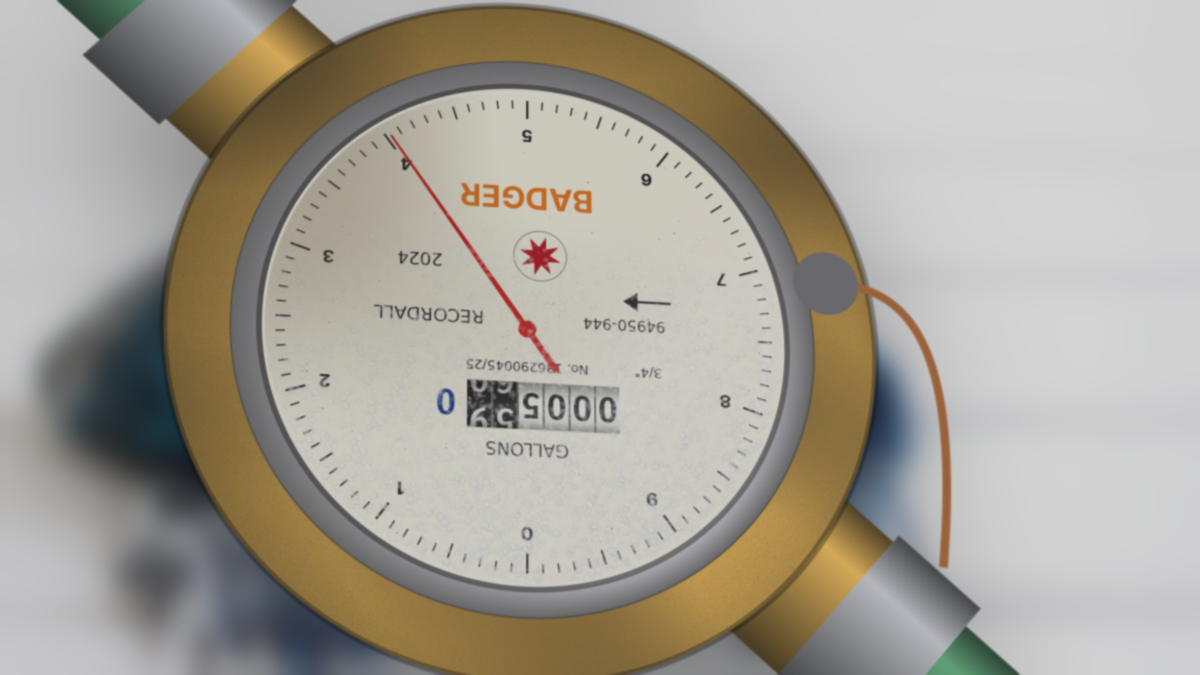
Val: 5594.0 gal
